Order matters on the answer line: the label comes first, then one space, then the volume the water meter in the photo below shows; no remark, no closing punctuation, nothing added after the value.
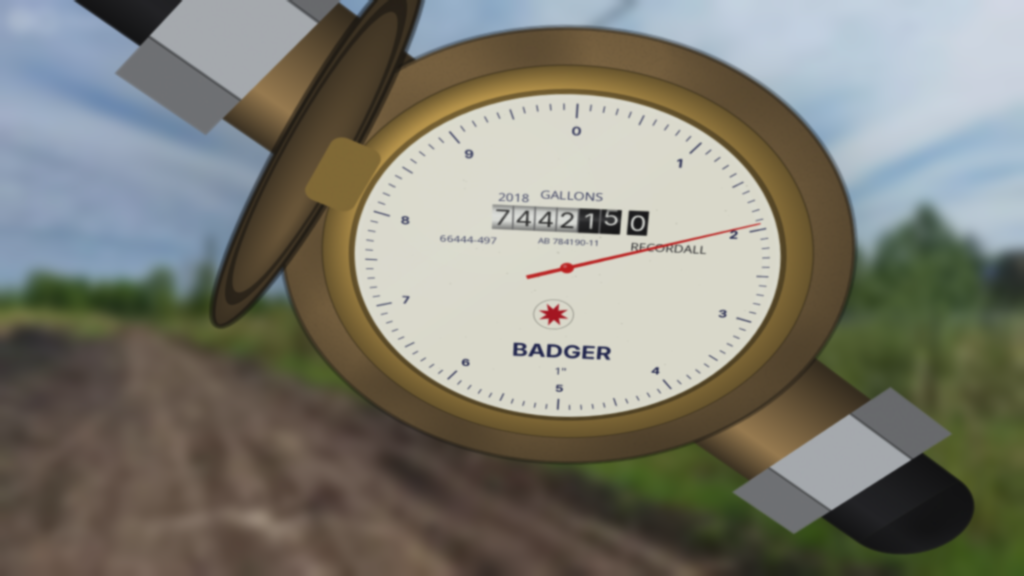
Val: 7442151.9 gal
